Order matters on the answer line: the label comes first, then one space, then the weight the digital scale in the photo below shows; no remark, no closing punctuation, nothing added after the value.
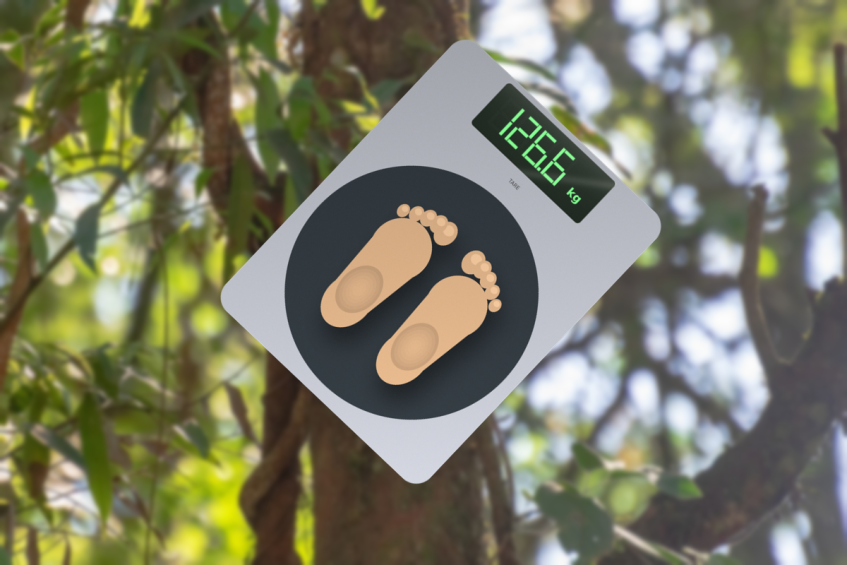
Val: 126.6 kg
